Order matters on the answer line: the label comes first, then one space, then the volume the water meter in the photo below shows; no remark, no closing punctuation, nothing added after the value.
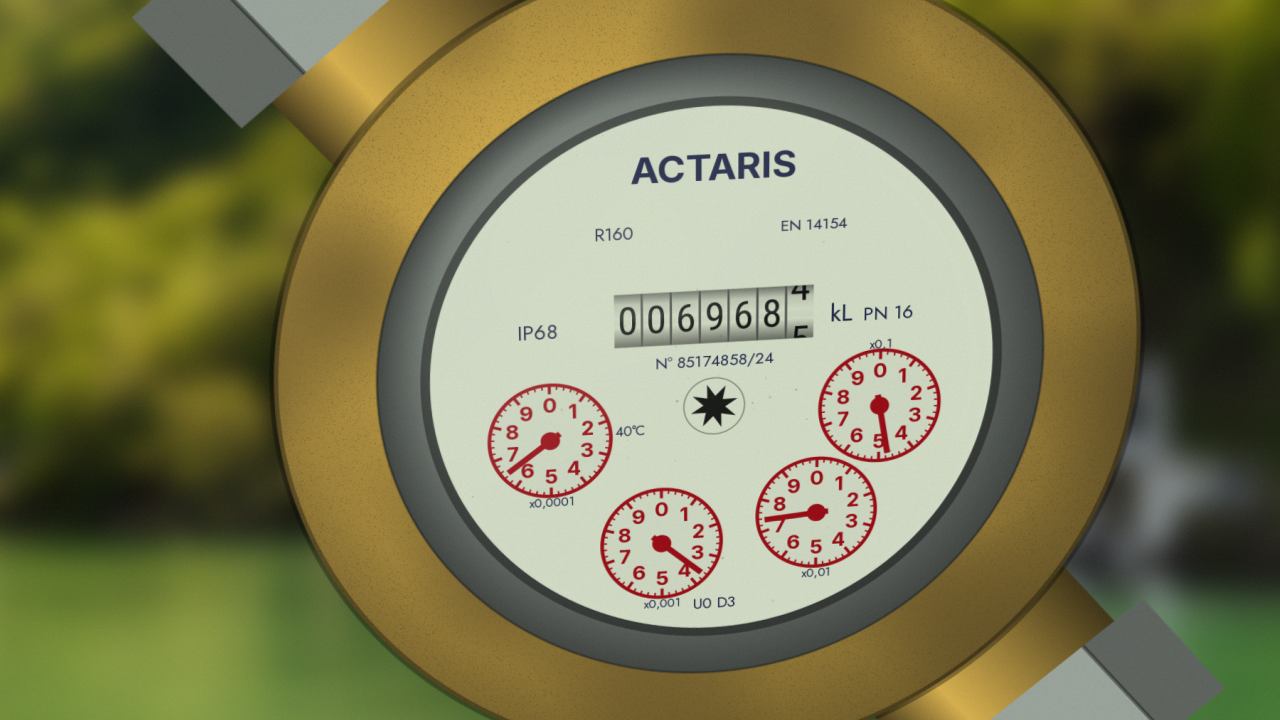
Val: 69684.4736 kL
